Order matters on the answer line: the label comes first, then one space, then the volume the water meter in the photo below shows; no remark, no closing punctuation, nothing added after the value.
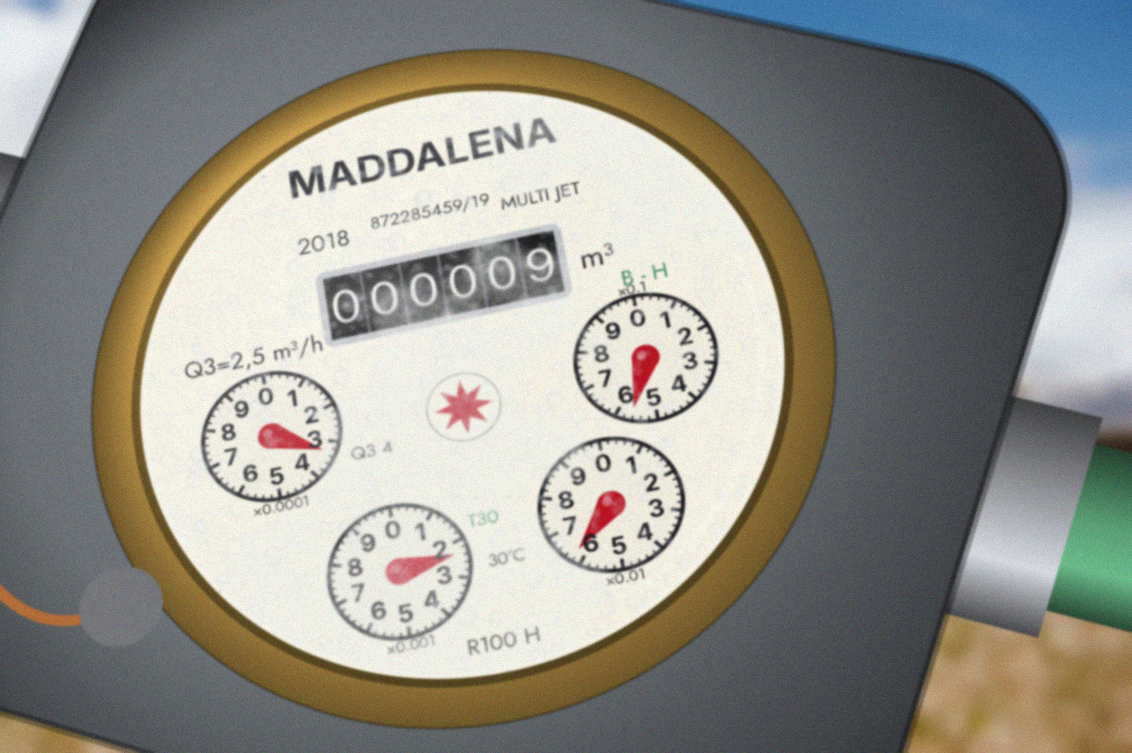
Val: 9.5623 m³
